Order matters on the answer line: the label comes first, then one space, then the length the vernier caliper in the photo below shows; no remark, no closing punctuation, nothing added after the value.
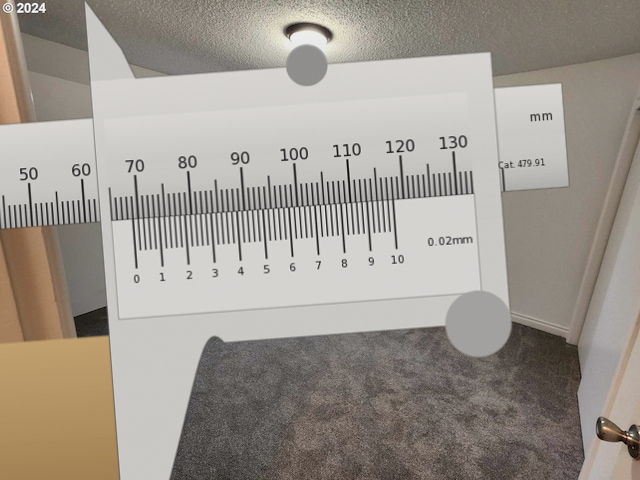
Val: 69.0 mm
